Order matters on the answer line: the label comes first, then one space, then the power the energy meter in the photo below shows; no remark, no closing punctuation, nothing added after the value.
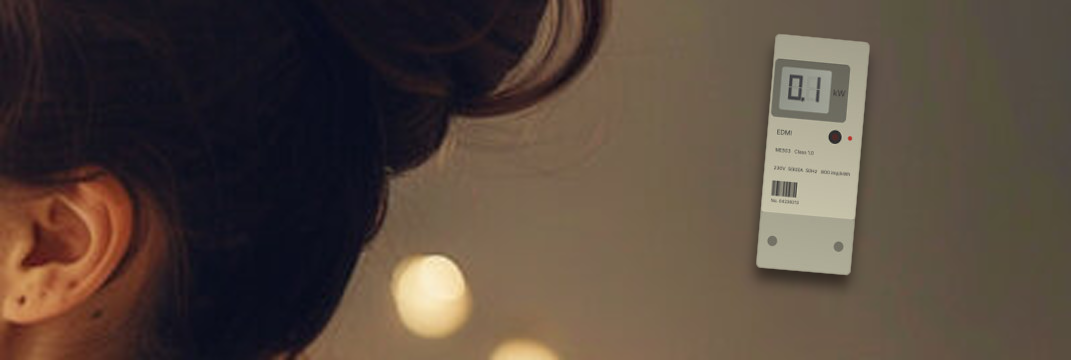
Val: 0.1 kW
